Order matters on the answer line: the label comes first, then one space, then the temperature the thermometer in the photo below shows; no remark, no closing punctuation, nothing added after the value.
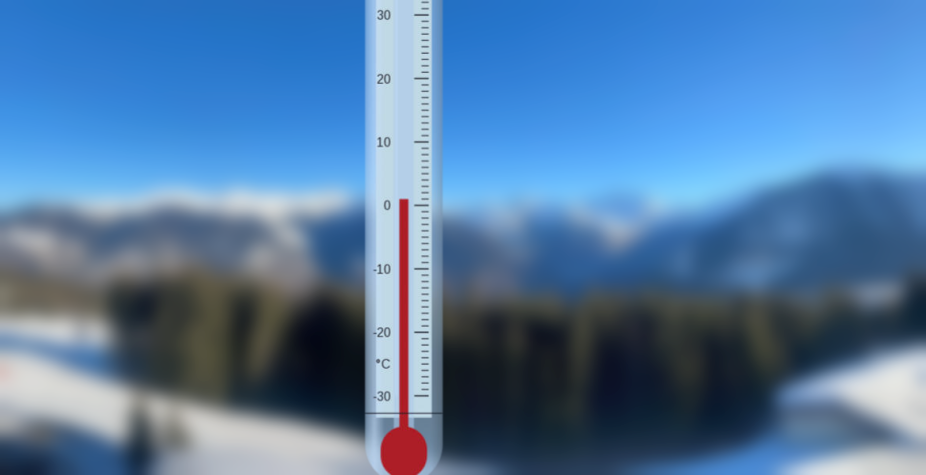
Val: 1 °C
